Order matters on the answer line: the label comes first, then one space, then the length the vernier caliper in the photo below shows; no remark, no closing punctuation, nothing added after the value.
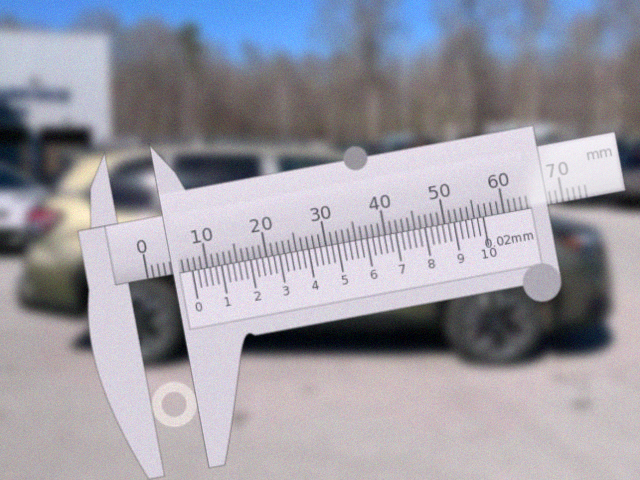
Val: 7.5 mm
